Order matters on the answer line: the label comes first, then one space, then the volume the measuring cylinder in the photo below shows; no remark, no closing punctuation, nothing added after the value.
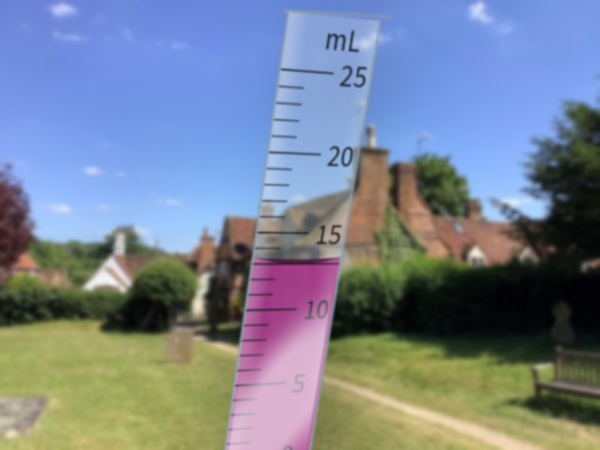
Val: 13 mL
